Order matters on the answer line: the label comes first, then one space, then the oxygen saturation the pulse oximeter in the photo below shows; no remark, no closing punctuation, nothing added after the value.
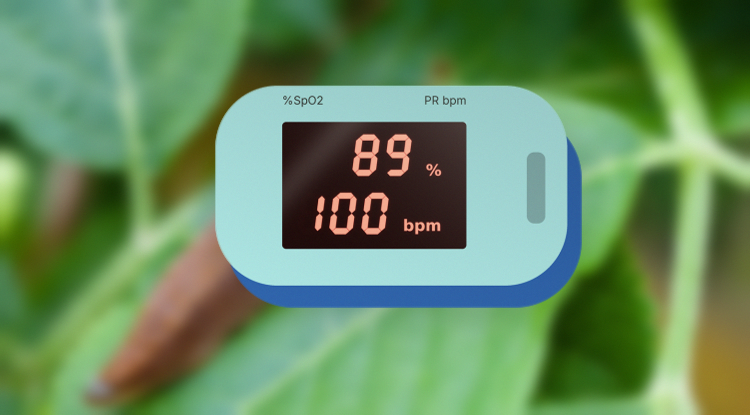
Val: 89 %
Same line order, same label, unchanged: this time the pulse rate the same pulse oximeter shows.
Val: 100 bpm
